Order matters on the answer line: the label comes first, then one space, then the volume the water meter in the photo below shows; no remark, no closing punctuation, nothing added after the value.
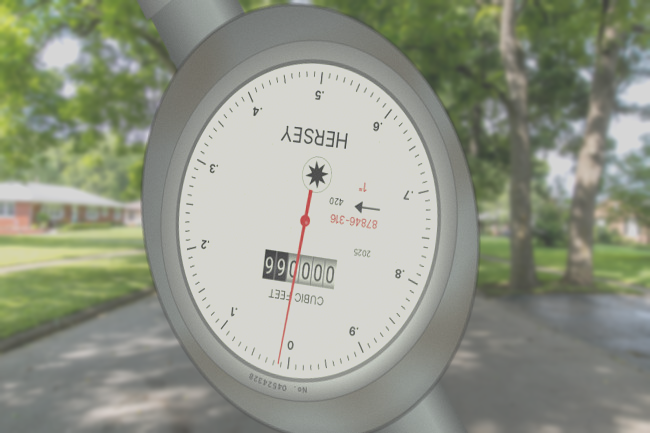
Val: 66.01 ft³
